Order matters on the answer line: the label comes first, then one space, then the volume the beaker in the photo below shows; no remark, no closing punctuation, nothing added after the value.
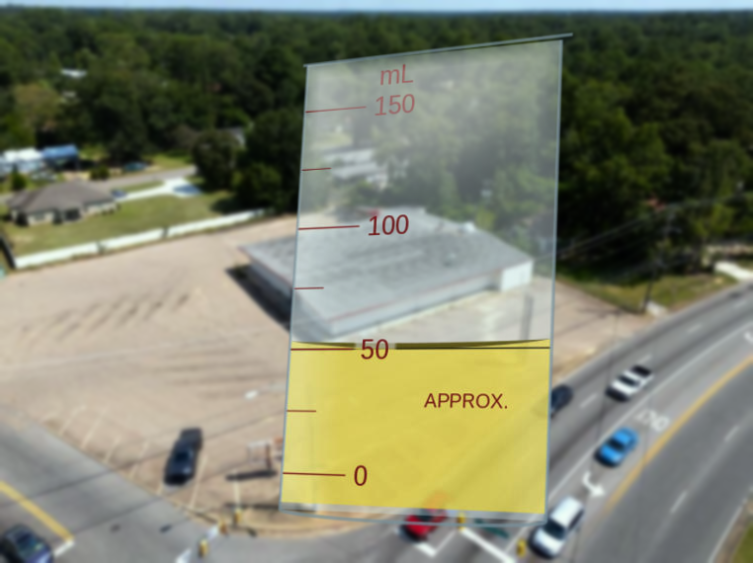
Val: 50 mL
